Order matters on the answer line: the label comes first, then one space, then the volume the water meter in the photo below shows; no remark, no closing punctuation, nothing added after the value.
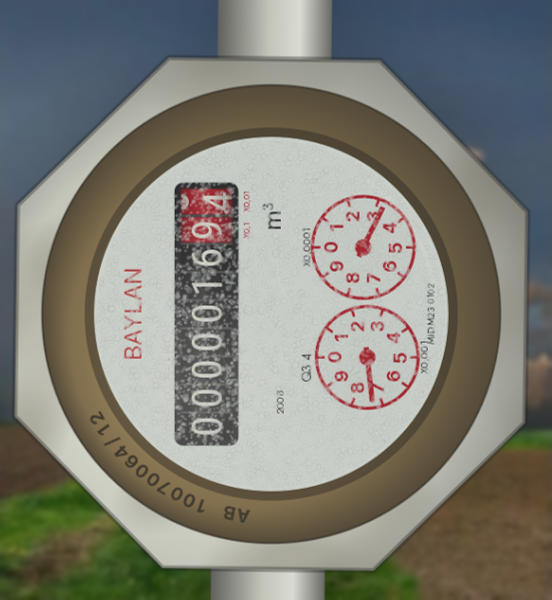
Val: 16.9373 m³
